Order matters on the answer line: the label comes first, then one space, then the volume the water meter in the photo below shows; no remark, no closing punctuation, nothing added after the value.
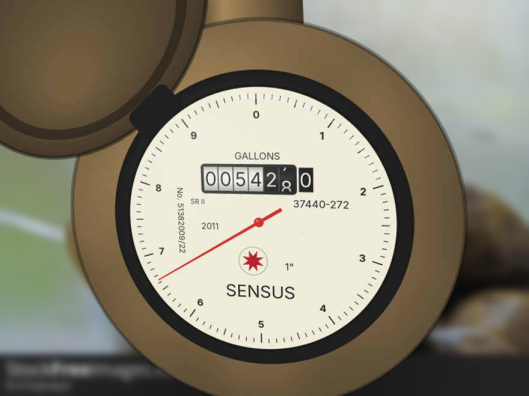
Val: 54276.6 gal
